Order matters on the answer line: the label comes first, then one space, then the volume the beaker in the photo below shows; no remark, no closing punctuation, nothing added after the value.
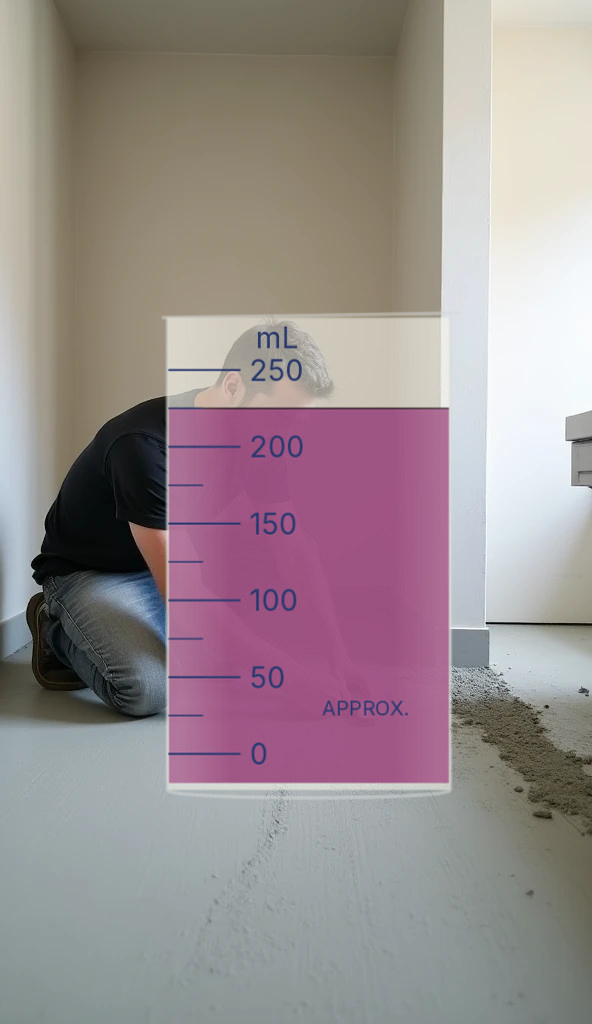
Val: 225 mL
